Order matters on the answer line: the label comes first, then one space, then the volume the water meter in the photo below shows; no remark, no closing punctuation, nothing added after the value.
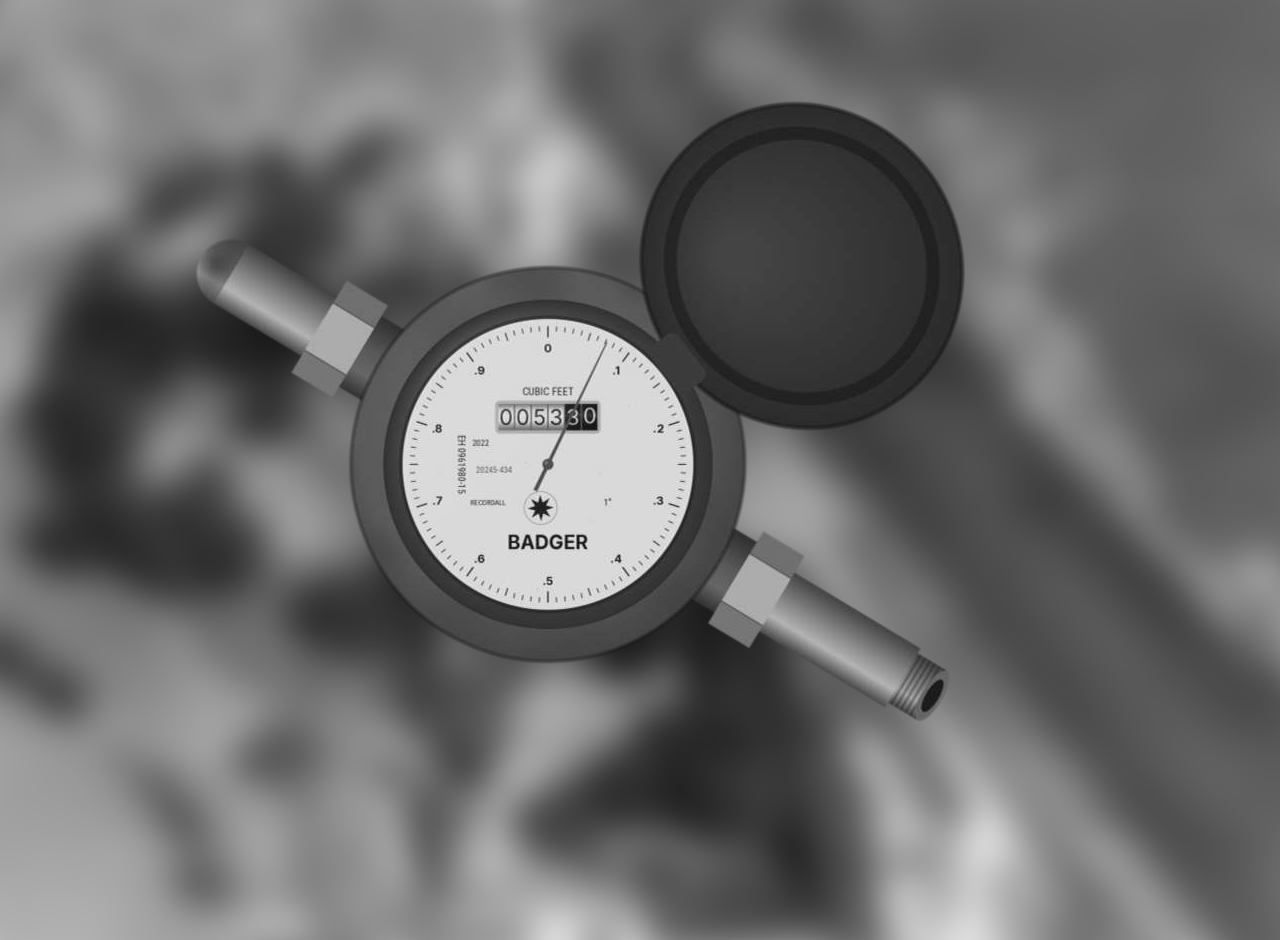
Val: 5330.07 ft³
